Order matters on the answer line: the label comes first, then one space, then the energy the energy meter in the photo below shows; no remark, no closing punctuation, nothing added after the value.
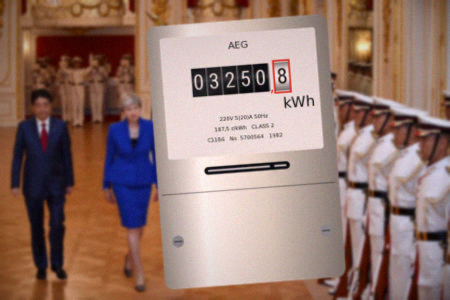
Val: 3250.8 kWh
